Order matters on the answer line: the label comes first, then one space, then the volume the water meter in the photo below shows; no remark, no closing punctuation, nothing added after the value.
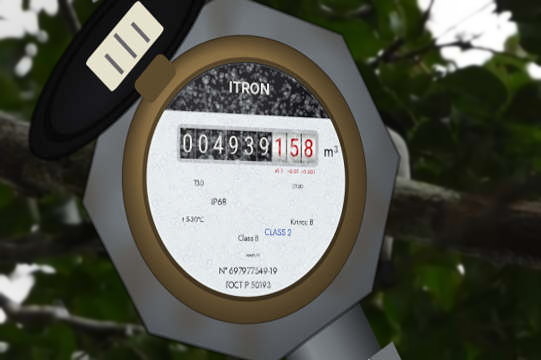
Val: 4939.158 m³
